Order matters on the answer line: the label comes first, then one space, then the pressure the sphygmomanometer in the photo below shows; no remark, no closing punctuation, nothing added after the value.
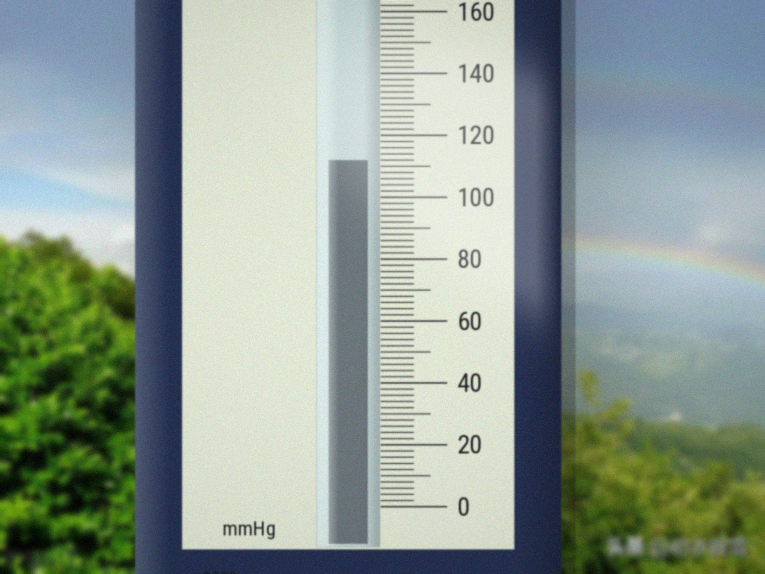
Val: 112 mmHg
